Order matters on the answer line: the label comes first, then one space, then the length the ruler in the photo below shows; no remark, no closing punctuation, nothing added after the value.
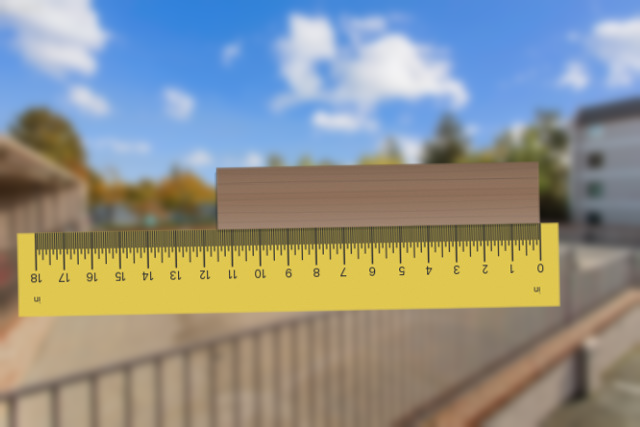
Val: 11.5 in
